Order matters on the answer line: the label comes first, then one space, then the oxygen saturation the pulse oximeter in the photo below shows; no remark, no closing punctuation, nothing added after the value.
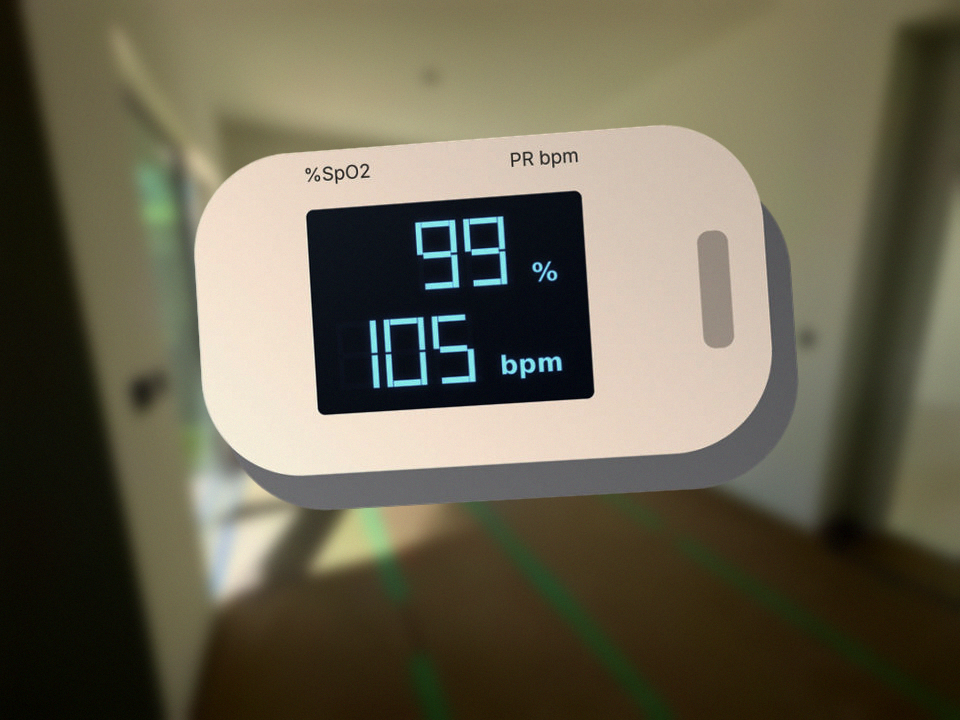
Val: 99 %
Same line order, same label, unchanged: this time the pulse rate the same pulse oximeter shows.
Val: 105 bpm
